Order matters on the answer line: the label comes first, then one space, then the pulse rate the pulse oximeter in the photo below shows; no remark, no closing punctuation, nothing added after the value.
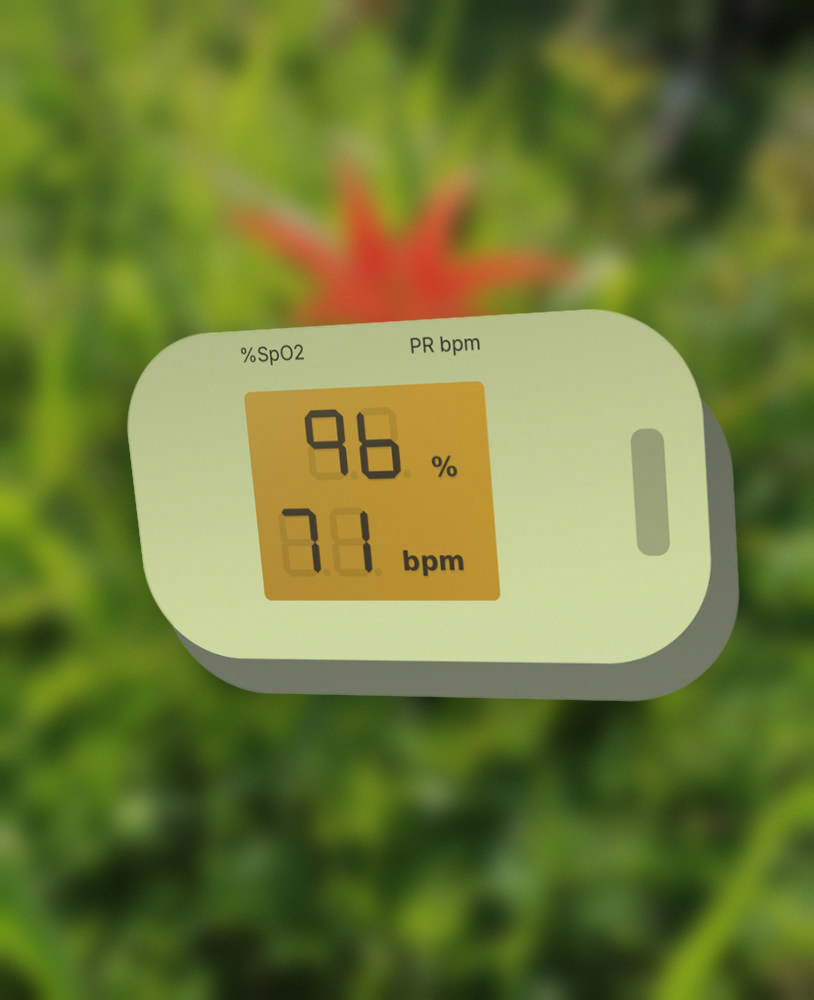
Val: 71 bpm
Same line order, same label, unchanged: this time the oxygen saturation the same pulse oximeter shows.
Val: 96 %
